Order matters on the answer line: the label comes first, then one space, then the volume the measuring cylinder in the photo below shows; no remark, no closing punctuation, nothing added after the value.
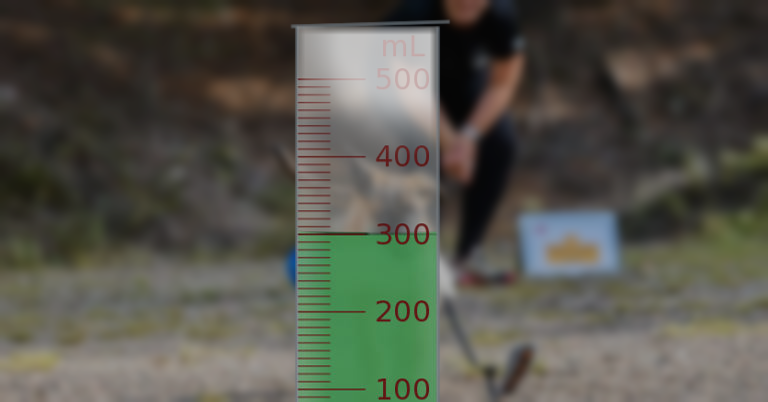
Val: 300 mL
